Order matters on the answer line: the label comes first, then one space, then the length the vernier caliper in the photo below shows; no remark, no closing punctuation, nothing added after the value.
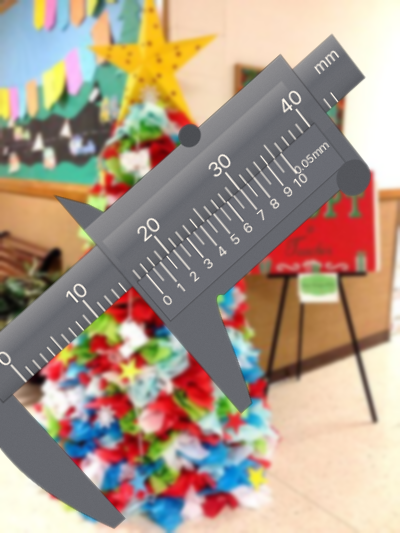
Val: 16.8 mm
